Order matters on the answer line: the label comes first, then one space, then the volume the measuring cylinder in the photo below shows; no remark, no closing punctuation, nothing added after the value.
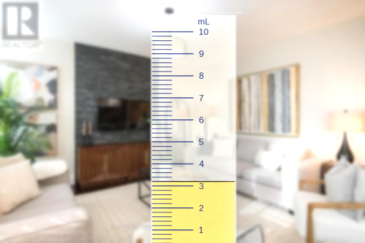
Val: 3.2 mL
